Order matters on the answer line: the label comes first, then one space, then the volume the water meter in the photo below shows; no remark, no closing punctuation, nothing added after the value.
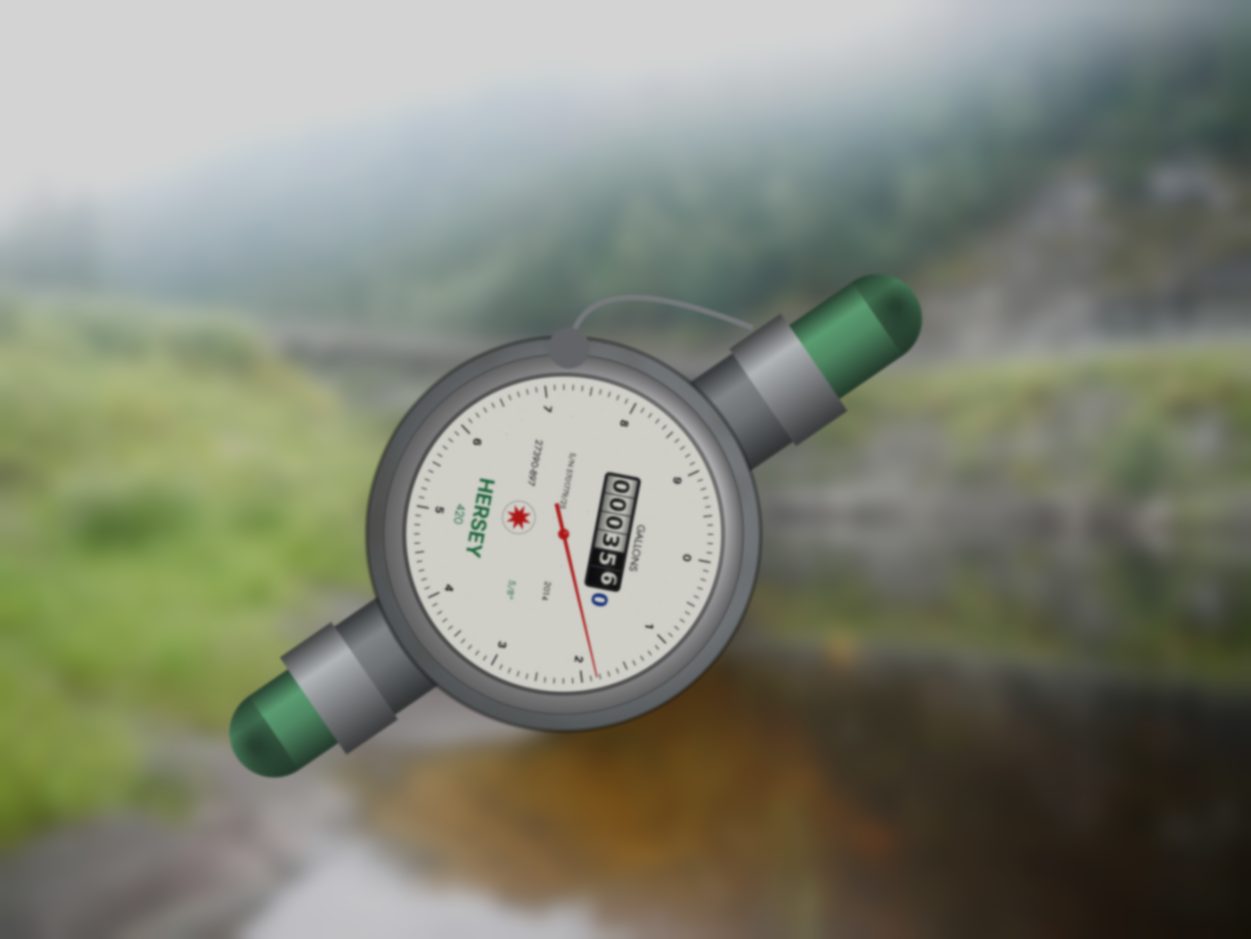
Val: 3561.8 gal
